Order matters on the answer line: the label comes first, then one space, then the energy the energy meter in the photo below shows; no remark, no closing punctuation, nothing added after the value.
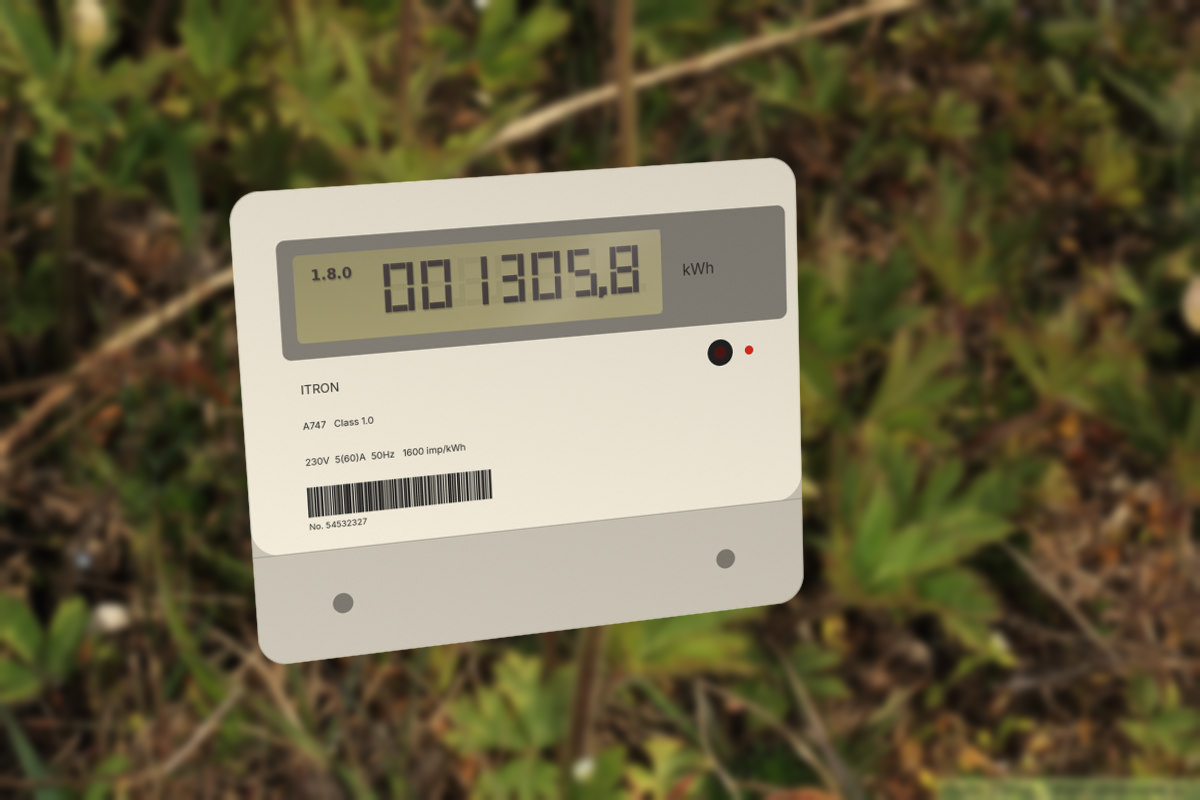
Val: 1305.8 kWh
